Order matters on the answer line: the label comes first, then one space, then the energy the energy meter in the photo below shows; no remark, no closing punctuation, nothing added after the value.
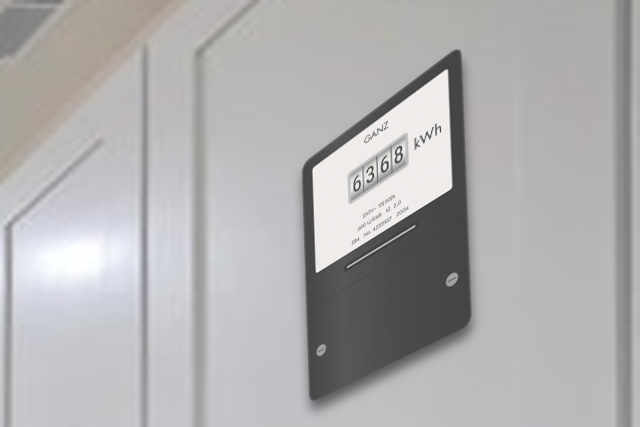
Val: 6368 kWh
